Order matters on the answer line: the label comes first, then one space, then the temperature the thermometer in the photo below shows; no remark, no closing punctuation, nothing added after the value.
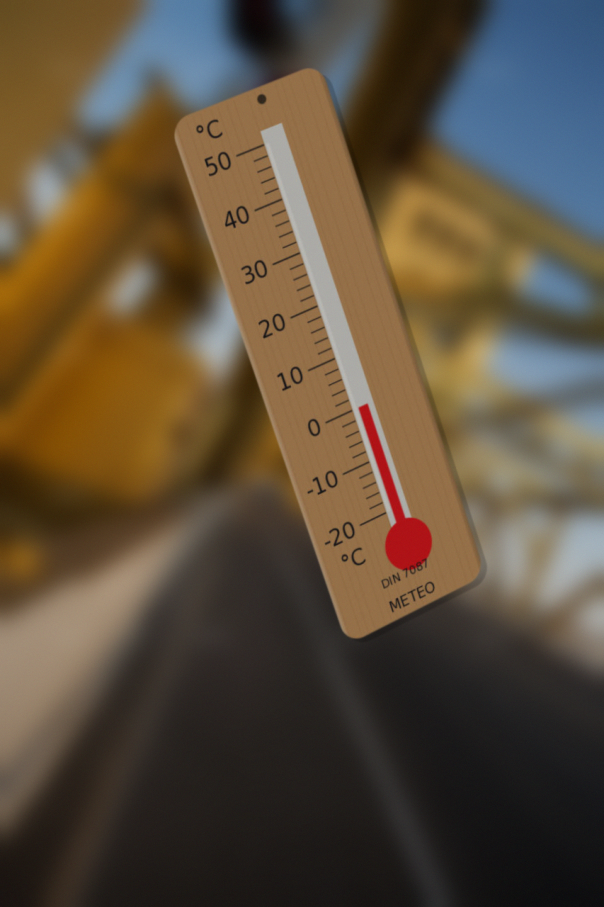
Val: 0 °C
